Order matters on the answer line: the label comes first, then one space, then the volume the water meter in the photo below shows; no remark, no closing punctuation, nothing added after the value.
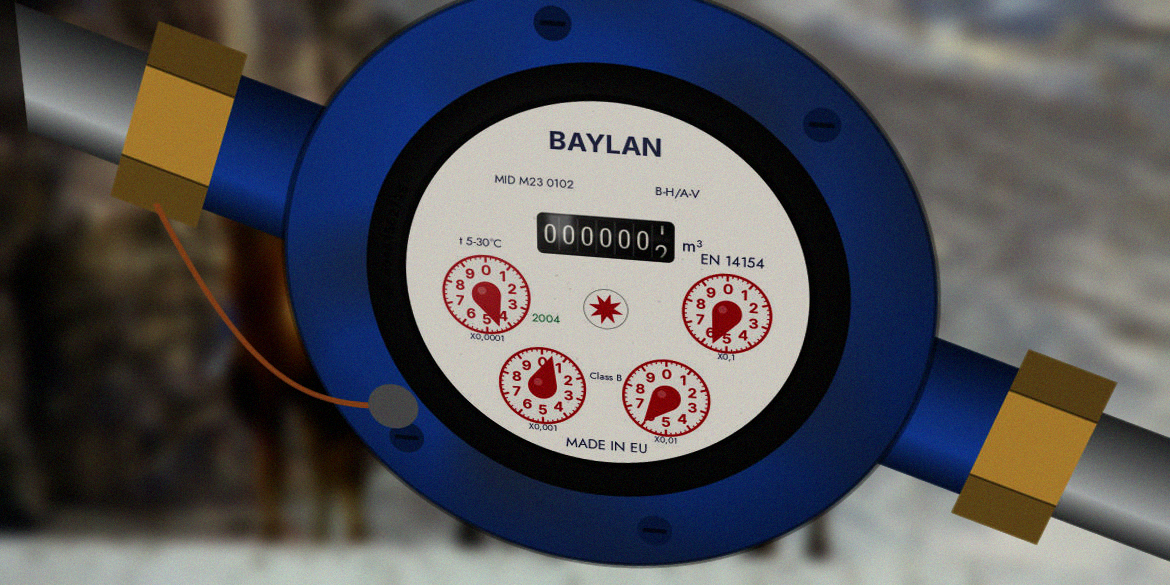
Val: 1.5604 m³
